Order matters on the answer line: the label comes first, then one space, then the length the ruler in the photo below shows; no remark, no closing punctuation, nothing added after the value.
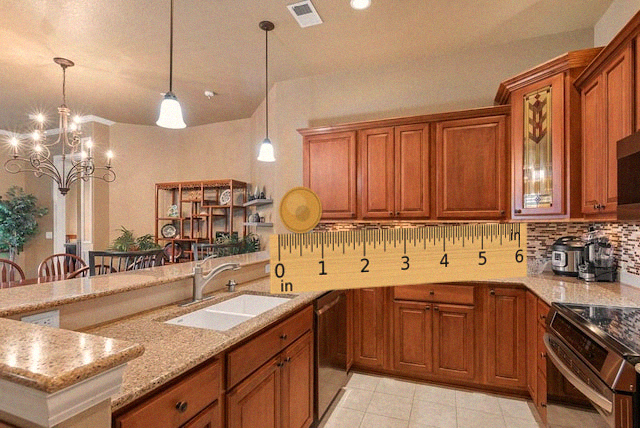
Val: 1 in
